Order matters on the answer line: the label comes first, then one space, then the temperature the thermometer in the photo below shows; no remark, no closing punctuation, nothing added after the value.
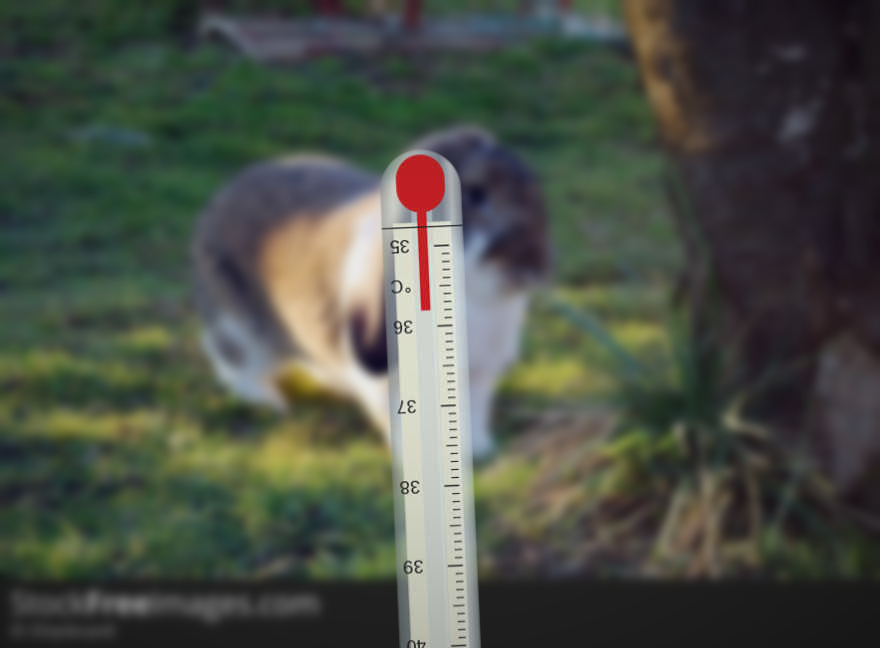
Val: 35.8 °C
